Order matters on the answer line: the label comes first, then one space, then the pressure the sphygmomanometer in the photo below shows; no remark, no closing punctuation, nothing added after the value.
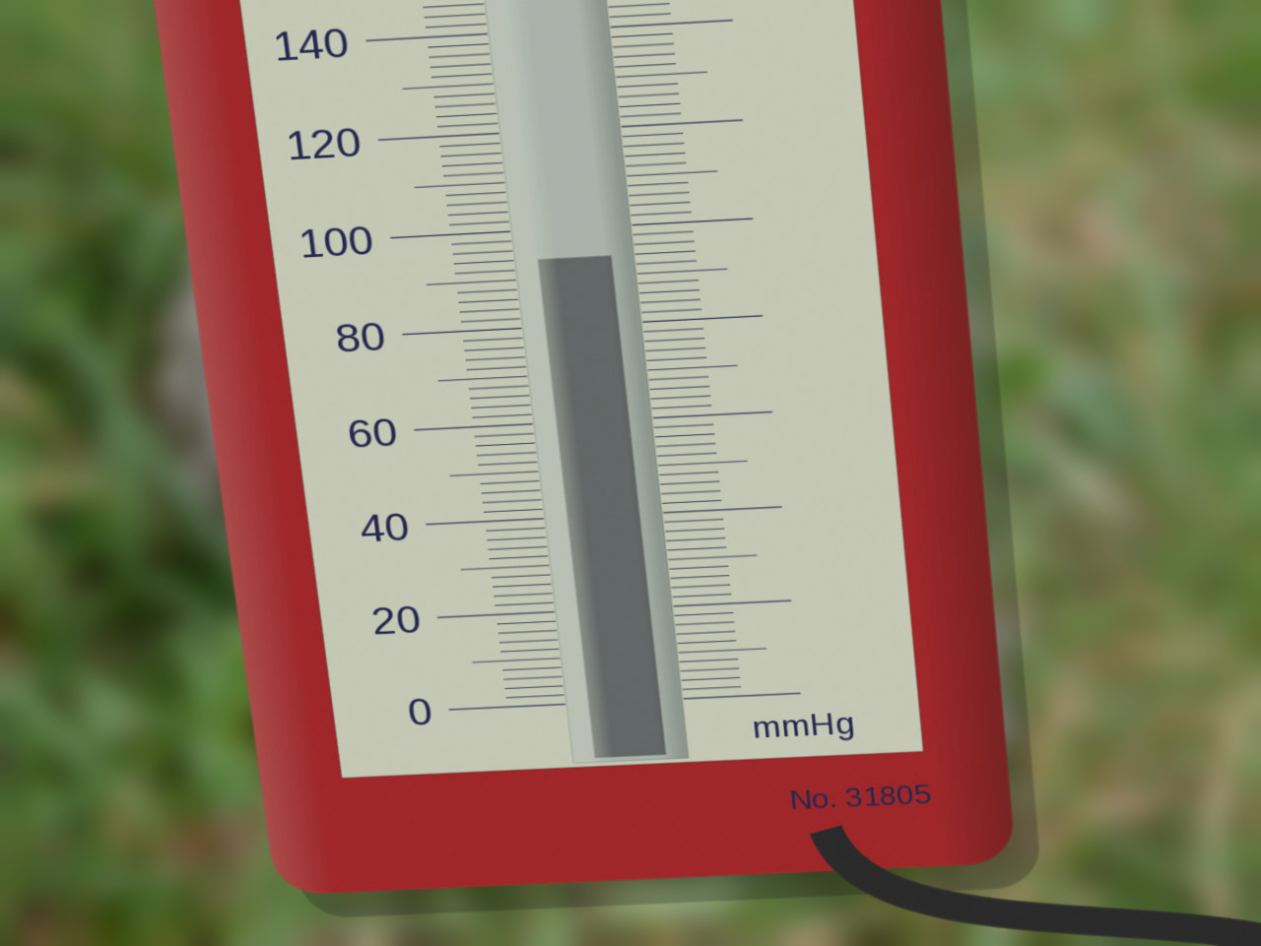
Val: 94 mmHg
